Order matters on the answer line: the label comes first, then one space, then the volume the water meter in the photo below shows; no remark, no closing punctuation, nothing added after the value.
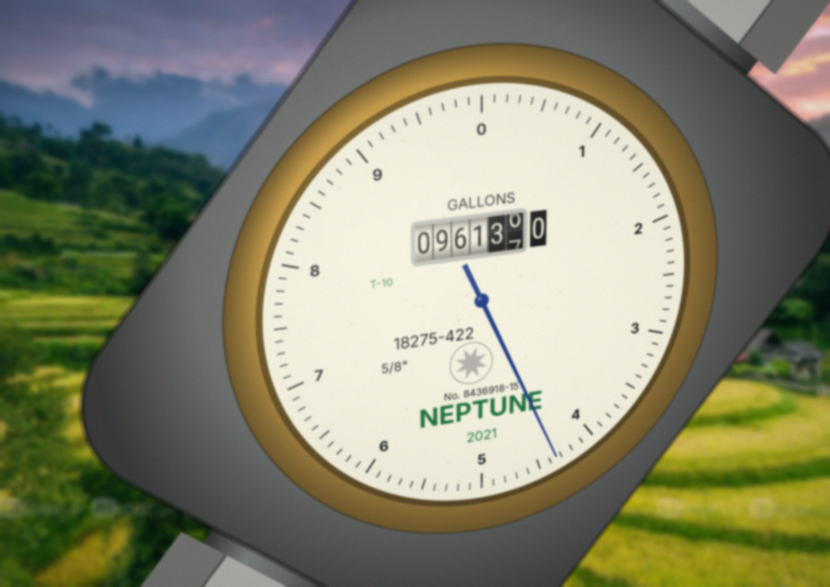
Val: 961364.3 gal
